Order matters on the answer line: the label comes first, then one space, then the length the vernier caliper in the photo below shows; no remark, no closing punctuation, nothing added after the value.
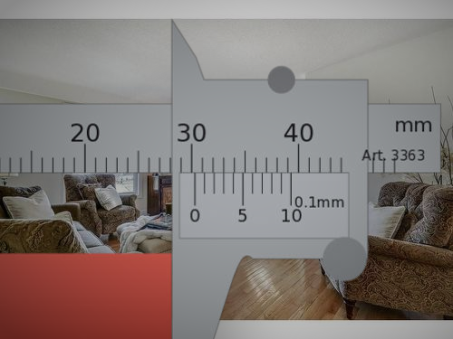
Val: 30.3 mm
